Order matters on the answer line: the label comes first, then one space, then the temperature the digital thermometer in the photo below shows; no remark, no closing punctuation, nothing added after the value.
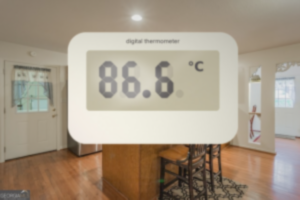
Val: 86.6 °C
